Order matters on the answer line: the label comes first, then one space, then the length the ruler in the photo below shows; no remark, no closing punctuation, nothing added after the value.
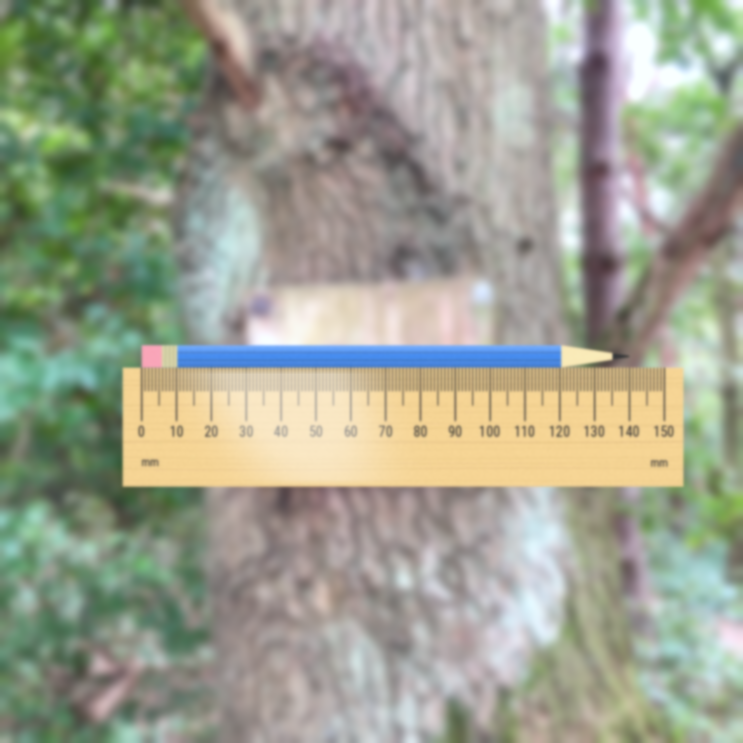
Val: 140 mm
